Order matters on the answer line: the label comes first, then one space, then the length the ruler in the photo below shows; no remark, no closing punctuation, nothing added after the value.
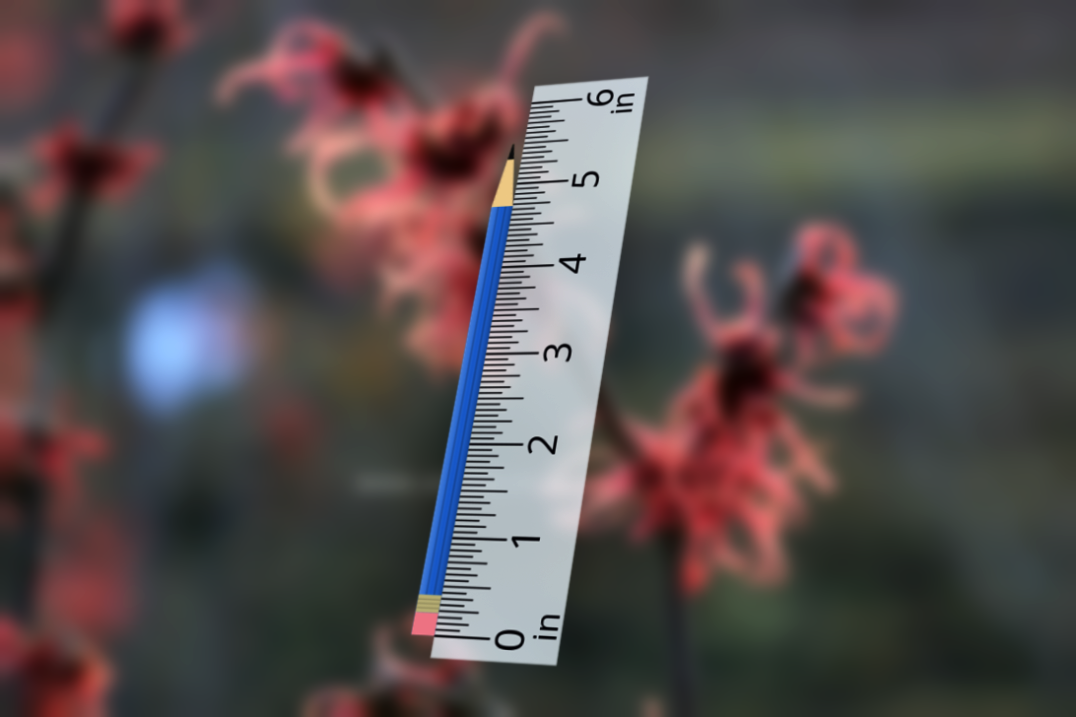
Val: 5.5 in
